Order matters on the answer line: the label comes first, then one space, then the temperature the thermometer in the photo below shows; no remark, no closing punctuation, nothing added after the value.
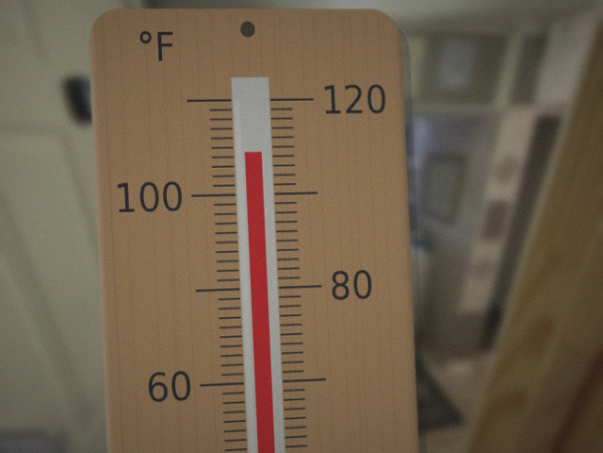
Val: 109 °F
